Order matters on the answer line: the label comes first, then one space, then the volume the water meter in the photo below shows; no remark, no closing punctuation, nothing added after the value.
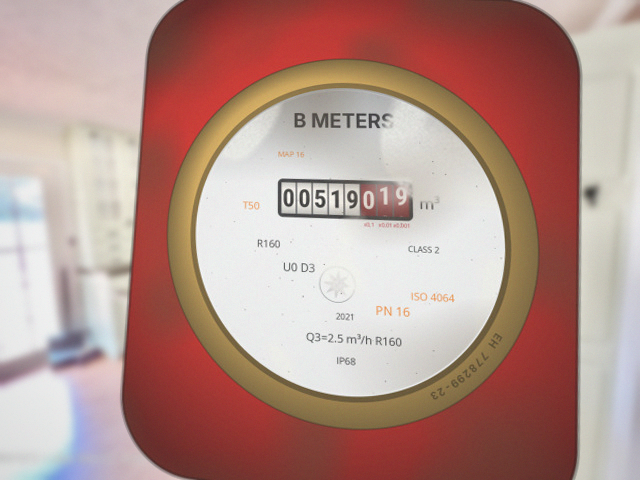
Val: 519.019 m³
